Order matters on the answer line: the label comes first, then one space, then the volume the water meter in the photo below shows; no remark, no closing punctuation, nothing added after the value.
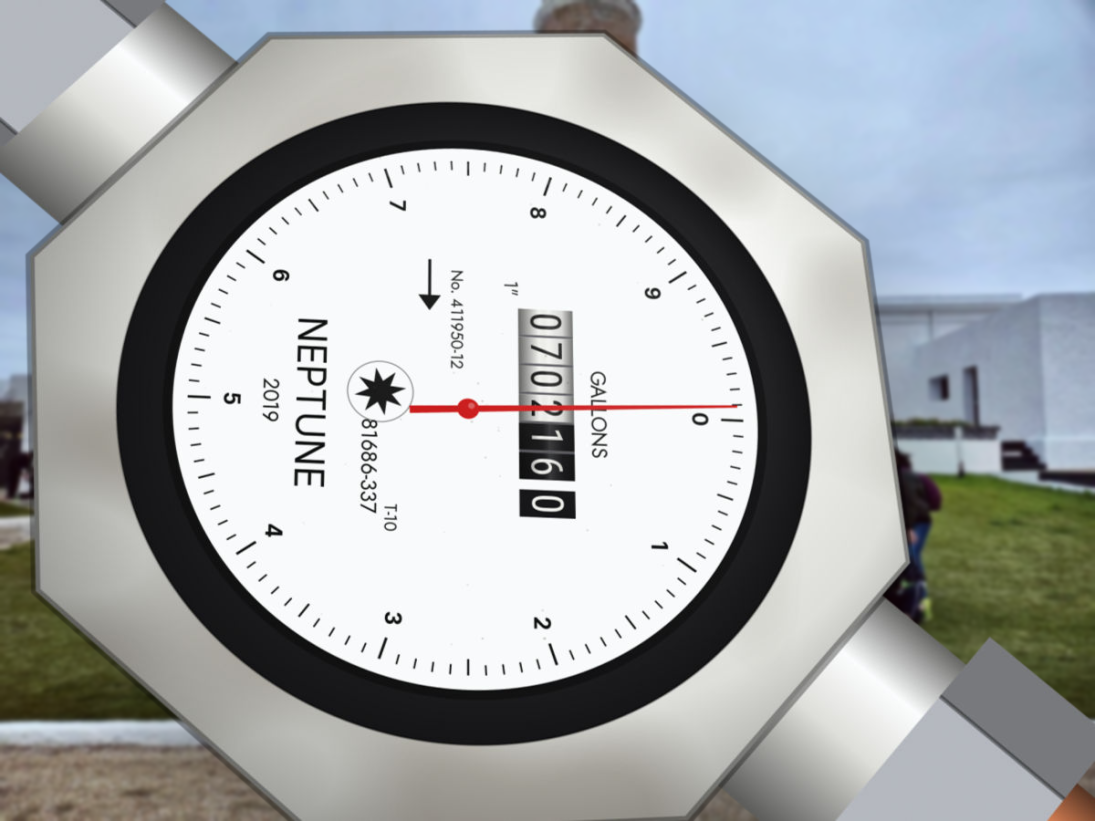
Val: 702159.9 gal
